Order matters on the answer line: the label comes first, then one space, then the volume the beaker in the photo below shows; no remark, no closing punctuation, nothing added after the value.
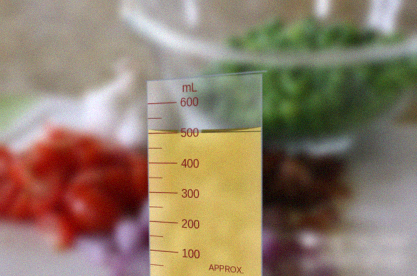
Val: 500 mL
